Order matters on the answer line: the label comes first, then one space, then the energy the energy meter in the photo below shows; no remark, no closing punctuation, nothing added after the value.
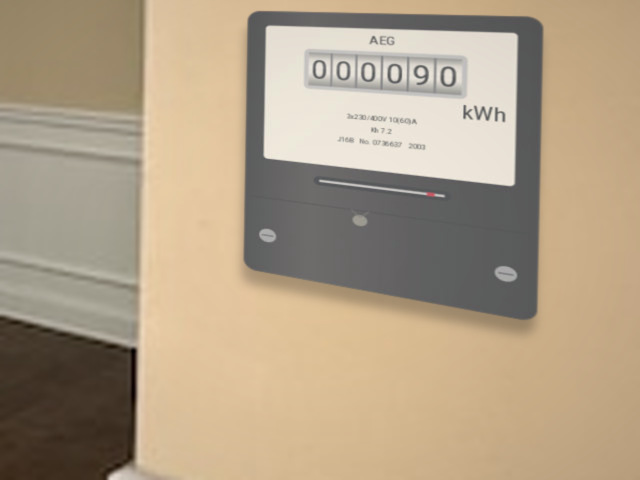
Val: 90 kWh
